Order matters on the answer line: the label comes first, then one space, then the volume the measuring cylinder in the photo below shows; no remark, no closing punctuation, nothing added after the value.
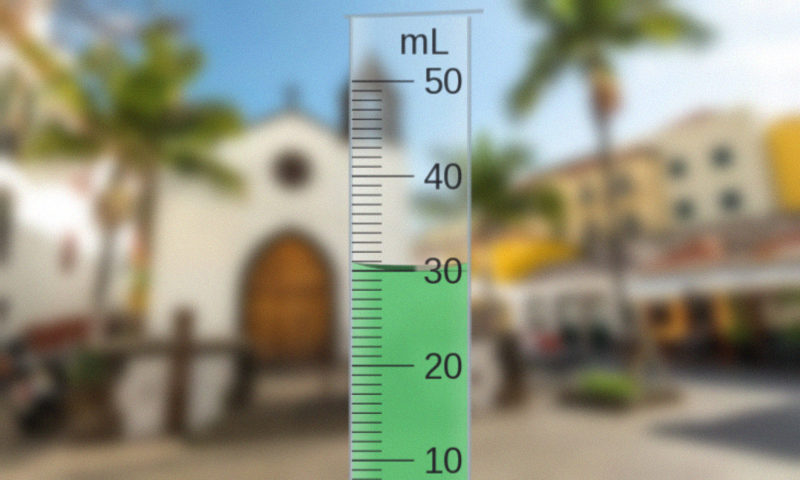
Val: 30 mL
